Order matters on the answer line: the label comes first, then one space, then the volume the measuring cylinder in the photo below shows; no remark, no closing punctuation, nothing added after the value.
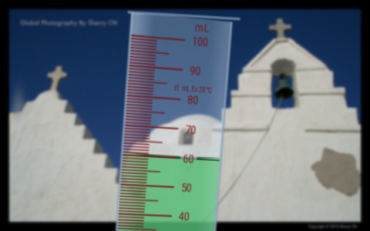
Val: 60 mL
